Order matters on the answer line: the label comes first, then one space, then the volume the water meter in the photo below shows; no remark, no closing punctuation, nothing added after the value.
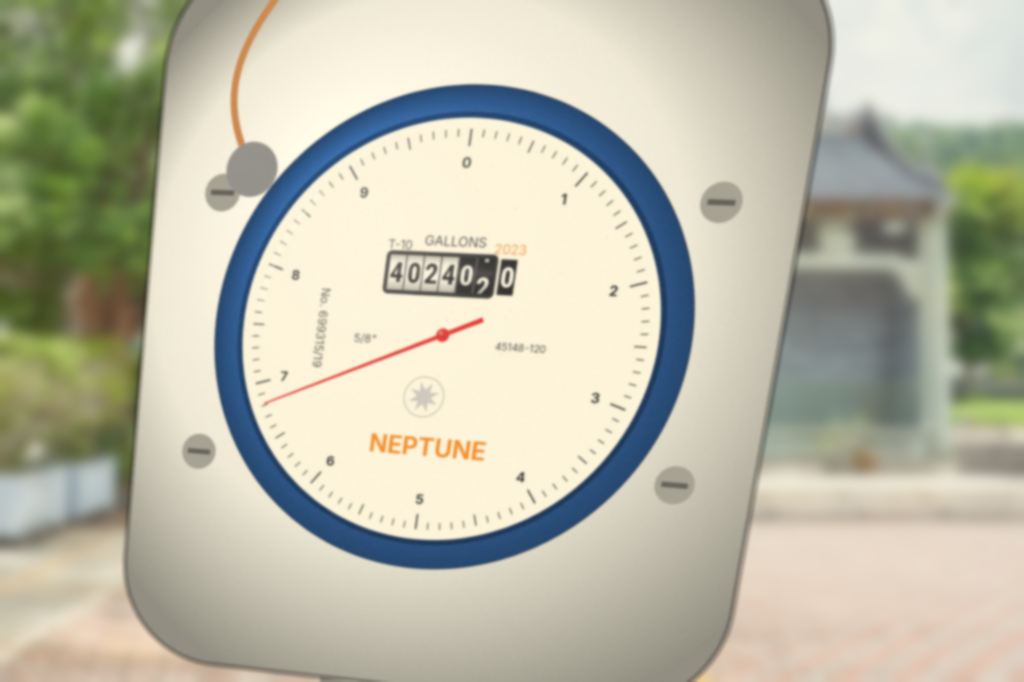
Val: 4024016.8 gal
